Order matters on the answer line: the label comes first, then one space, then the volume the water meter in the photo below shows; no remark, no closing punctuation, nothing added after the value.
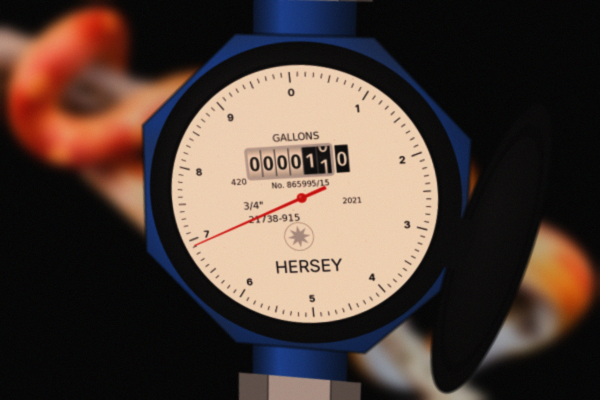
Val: 106.9 gal
